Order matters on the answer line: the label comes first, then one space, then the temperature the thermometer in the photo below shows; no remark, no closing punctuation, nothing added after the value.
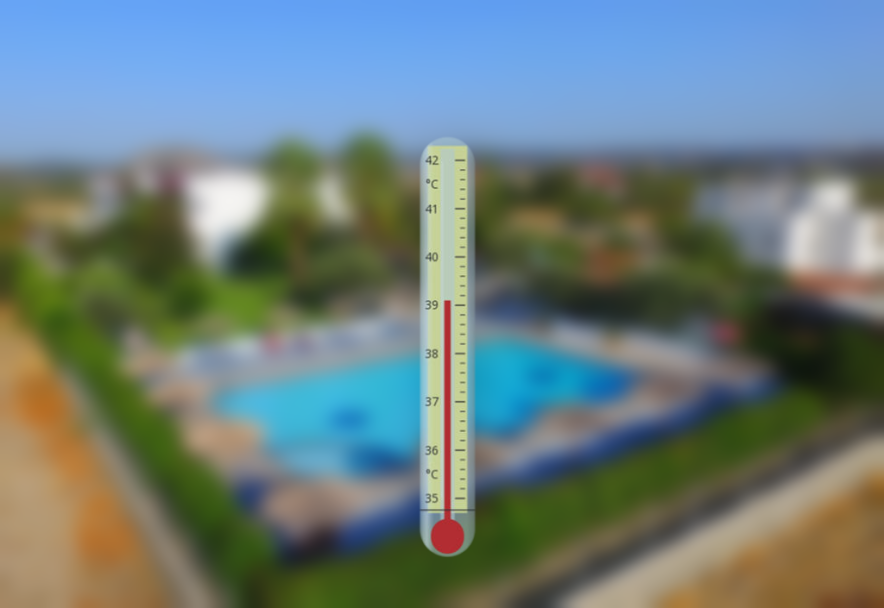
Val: 39.1 °C
